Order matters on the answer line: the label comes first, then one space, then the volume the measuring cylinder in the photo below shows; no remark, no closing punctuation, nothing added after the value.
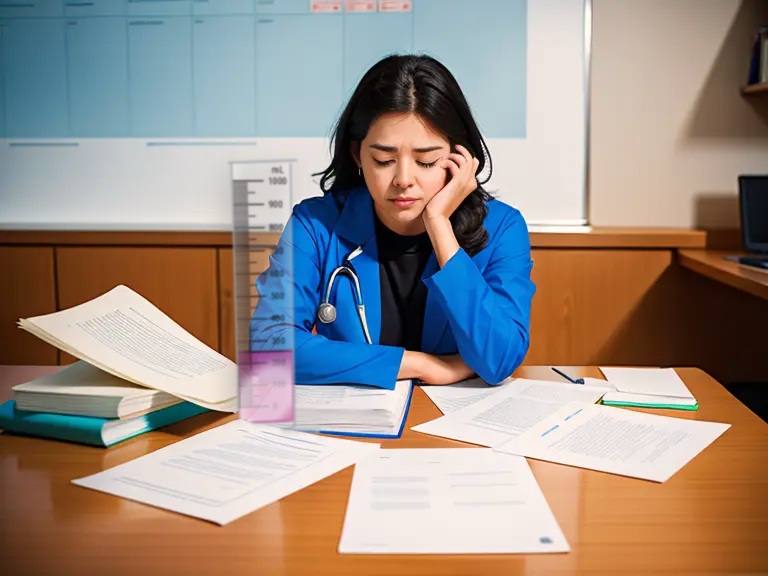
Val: 250 mL
